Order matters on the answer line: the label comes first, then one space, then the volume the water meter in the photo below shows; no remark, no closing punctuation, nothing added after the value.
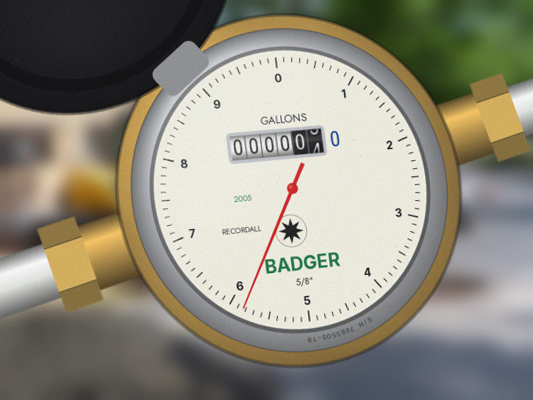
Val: 35.8 gal
